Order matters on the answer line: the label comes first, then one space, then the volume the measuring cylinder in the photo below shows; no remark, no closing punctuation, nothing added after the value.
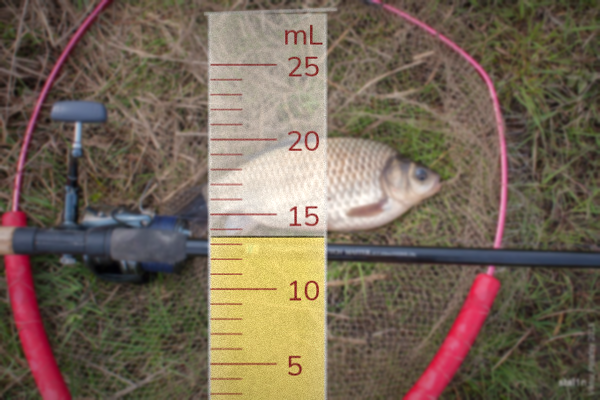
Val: 13.5 mL
